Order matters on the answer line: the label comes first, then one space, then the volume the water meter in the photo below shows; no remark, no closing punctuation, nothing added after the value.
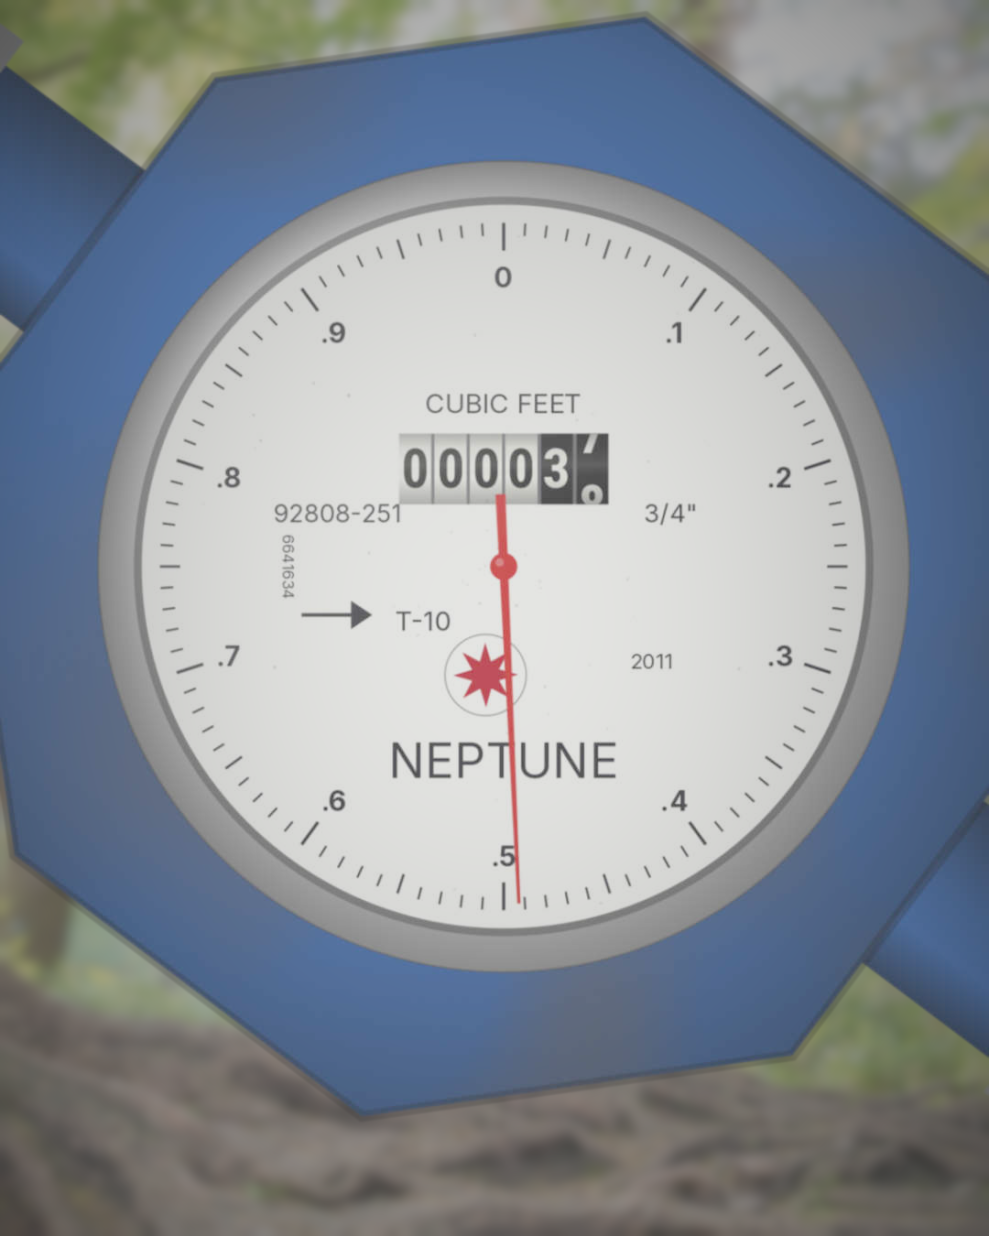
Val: 37.49 ft³
